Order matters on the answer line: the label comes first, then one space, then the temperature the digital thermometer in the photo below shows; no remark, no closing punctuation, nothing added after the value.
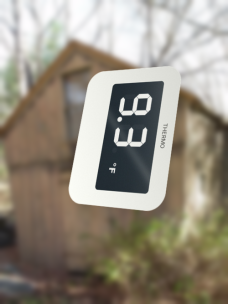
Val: 9.3 °F
